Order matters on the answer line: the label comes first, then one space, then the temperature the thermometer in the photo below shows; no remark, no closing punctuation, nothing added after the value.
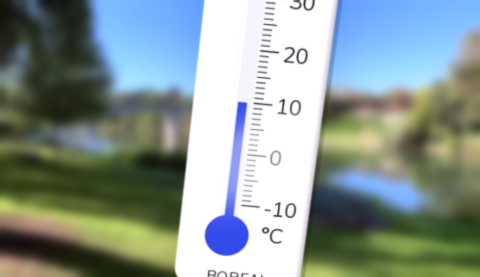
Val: 10 °C
